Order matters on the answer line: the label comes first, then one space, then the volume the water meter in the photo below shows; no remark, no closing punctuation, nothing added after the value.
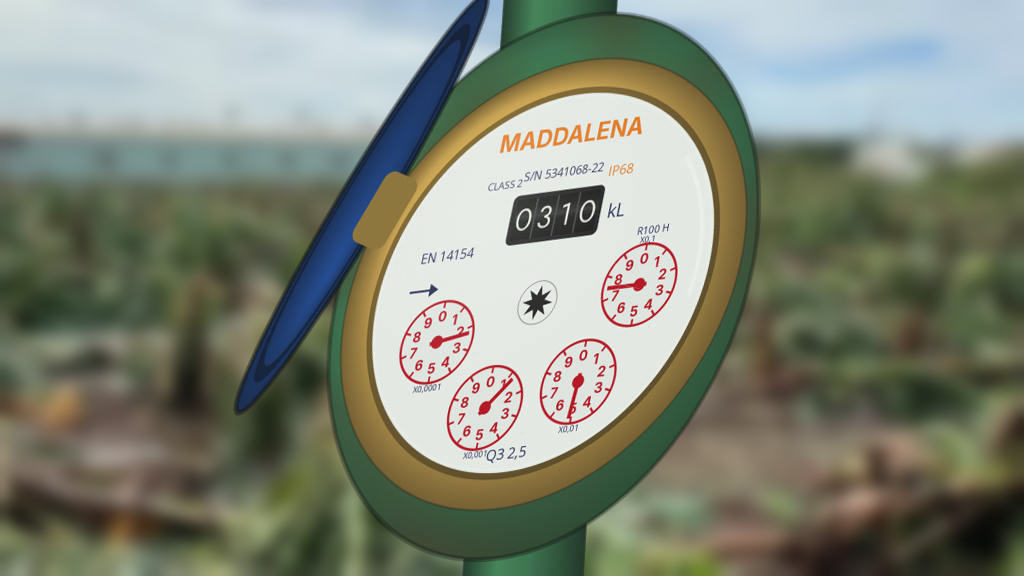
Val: 310.7512 kL
